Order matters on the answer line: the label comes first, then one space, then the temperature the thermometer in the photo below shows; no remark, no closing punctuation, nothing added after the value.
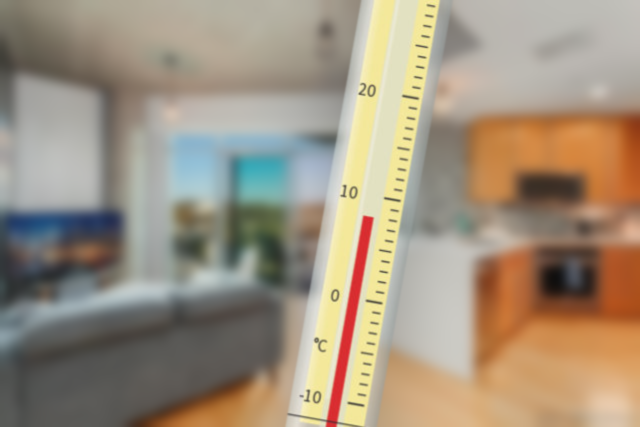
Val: 8 °C
